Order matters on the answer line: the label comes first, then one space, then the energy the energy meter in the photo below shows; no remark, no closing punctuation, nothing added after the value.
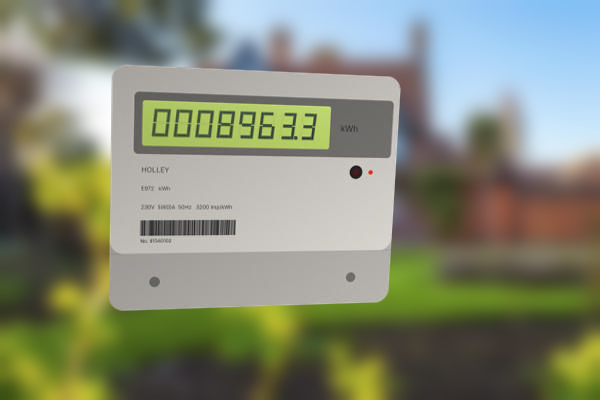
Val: 8963.3 kWh
